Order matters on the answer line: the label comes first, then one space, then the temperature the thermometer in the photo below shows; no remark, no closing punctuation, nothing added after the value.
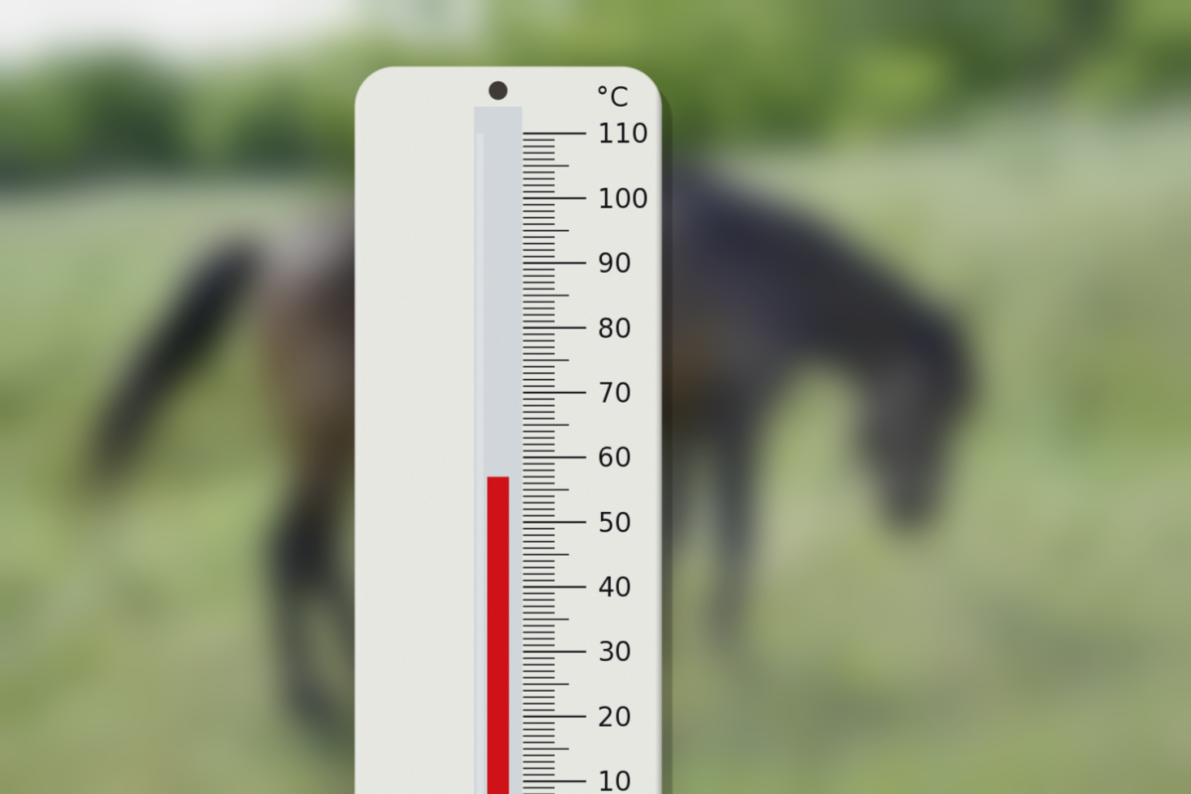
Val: 57 °C
